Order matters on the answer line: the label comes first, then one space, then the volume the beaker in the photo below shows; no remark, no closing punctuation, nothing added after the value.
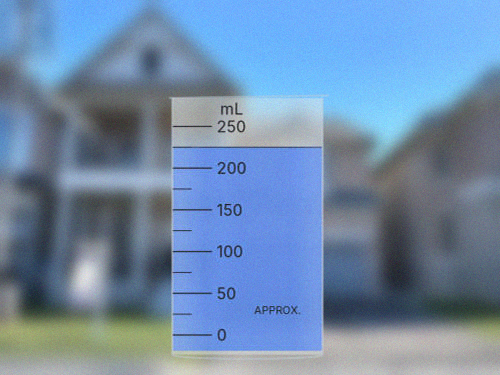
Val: 225 mL
